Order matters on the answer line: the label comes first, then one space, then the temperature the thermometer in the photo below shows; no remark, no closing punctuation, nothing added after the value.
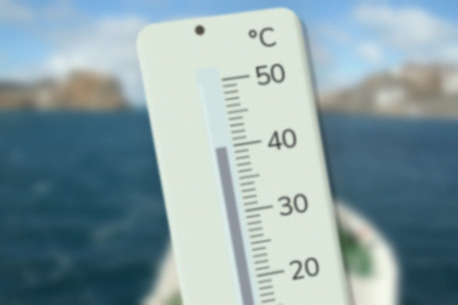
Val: 40 °C
